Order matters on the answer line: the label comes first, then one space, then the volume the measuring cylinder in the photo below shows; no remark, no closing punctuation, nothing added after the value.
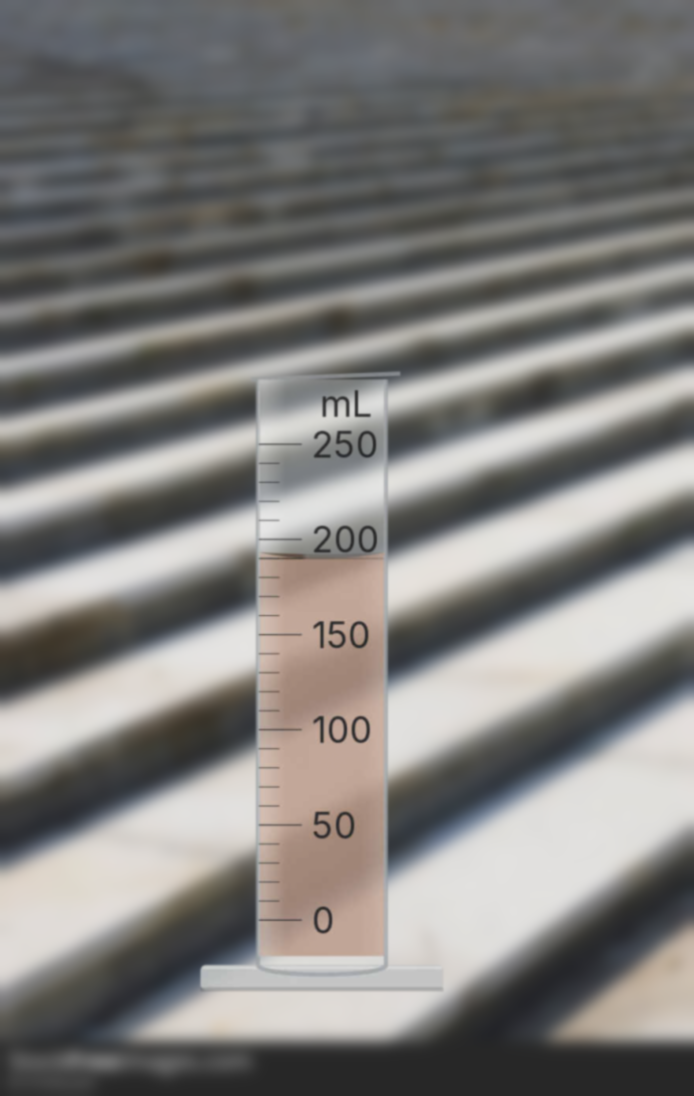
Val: 190 mL
